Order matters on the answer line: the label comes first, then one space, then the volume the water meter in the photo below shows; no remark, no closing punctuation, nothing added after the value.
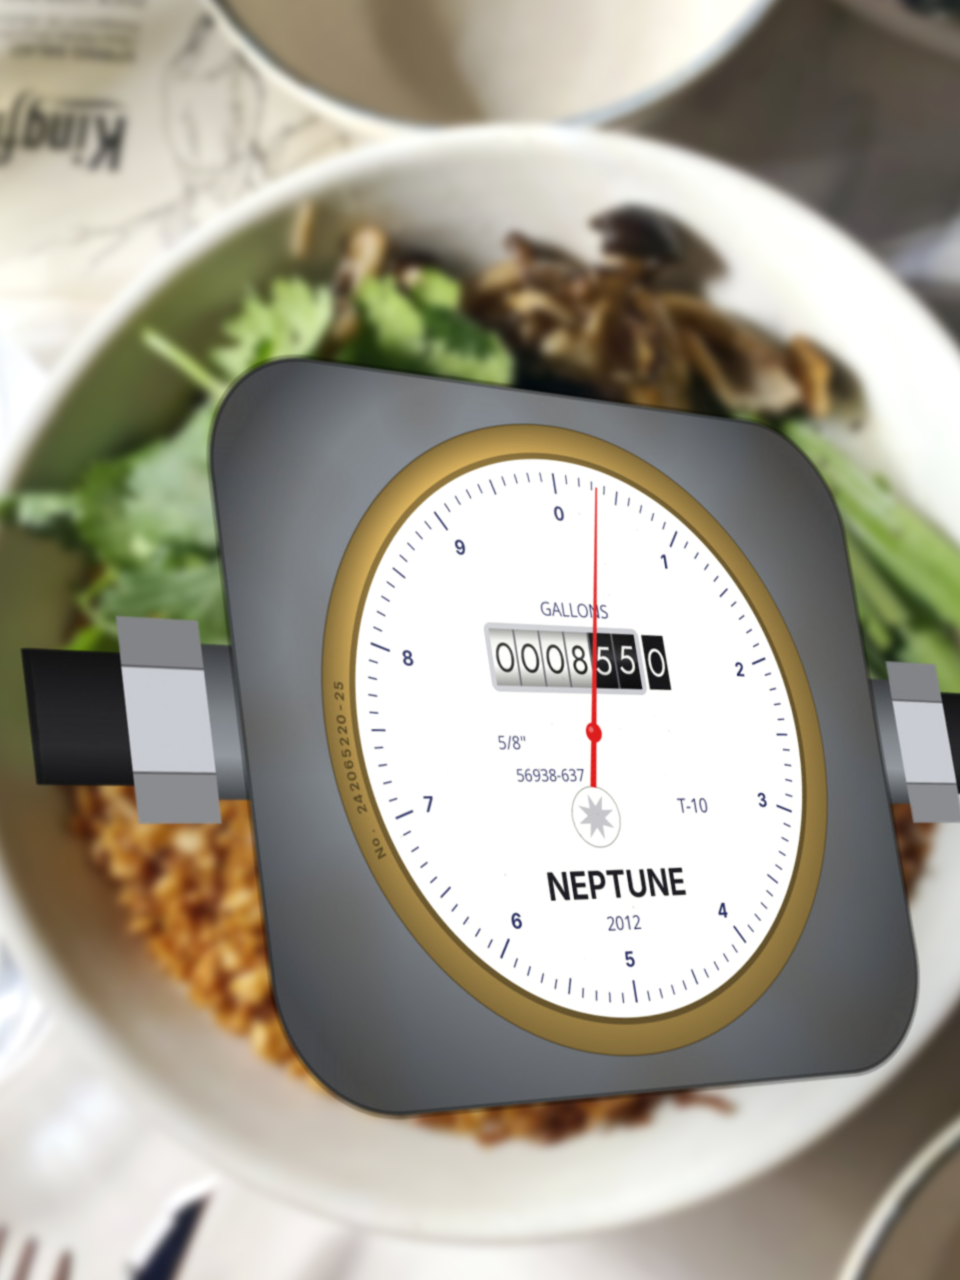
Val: 8550.3 gal
